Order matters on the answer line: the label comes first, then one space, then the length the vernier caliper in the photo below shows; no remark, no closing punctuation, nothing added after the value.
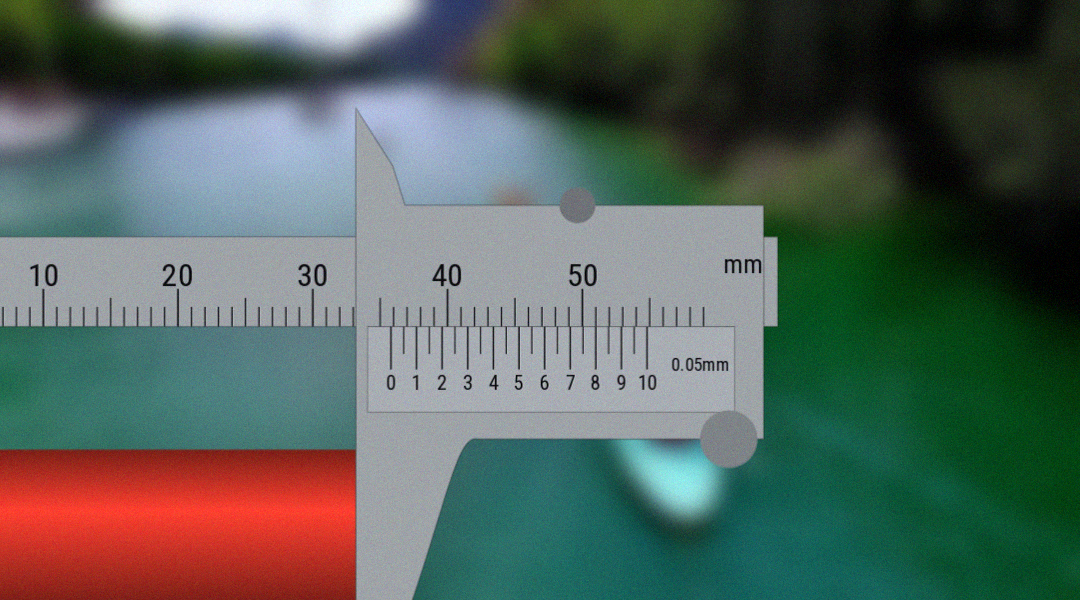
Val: 35.8 mm
